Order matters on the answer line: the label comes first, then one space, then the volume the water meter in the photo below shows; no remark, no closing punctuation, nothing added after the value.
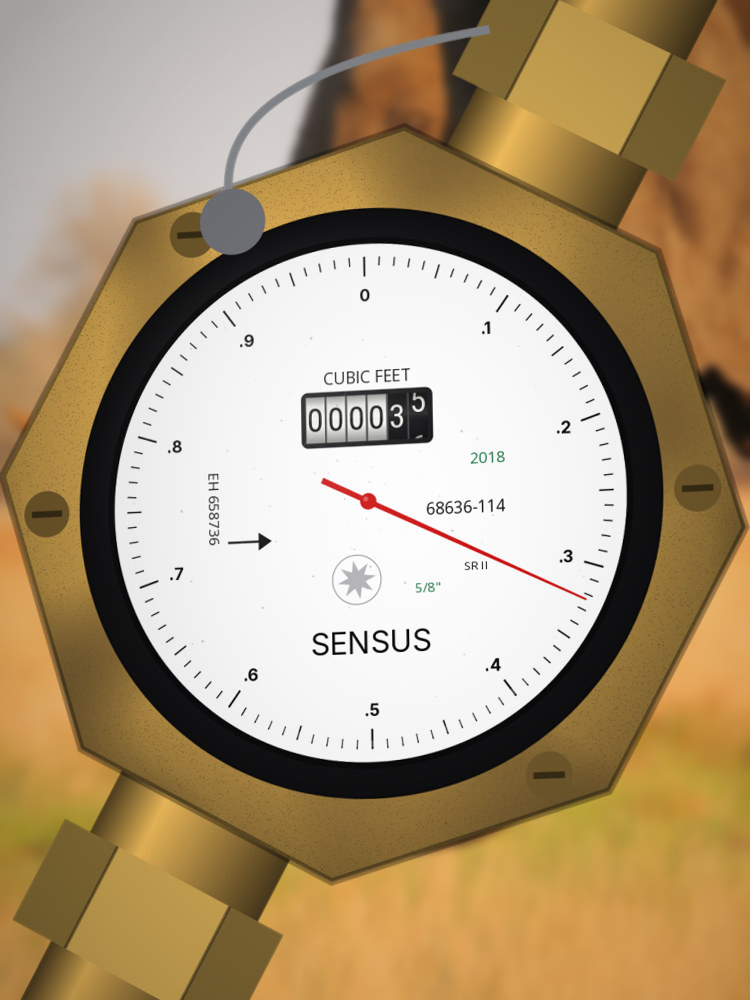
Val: 35.32 ft³
